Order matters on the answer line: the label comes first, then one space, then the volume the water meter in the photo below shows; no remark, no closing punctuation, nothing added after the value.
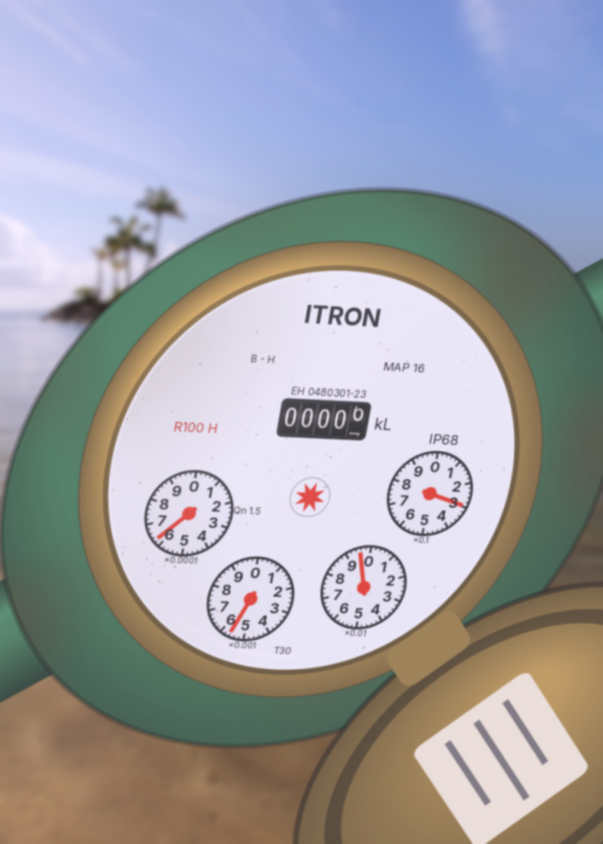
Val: 6.2956 kL
